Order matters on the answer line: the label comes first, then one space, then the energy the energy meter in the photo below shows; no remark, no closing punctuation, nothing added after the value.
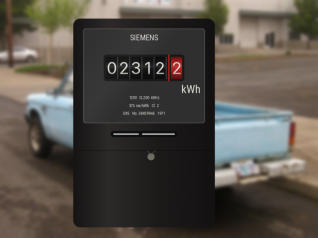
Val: 2312.2 kWh
